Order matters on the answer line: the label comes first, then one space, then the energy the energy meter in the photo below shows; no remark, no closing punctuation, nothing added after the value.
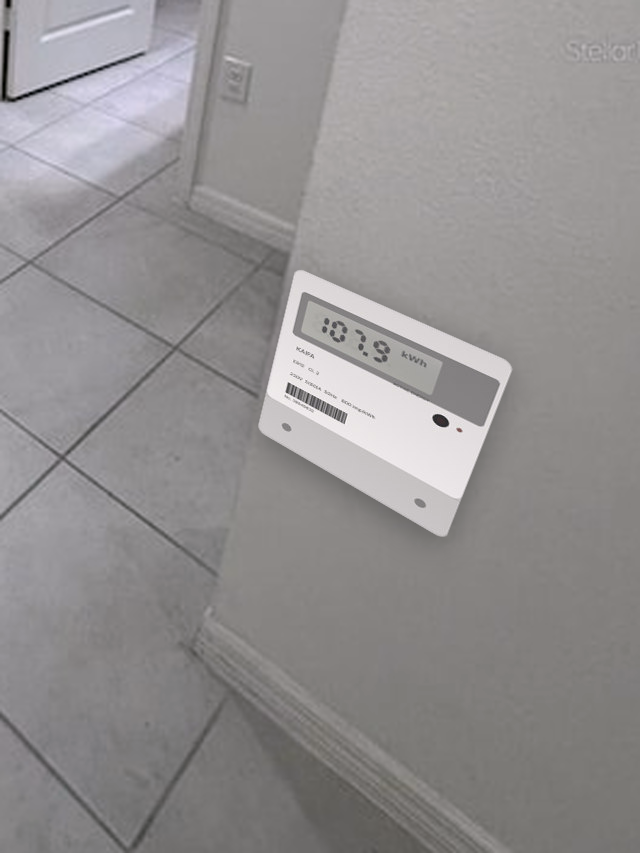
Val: 107.9 kWh
